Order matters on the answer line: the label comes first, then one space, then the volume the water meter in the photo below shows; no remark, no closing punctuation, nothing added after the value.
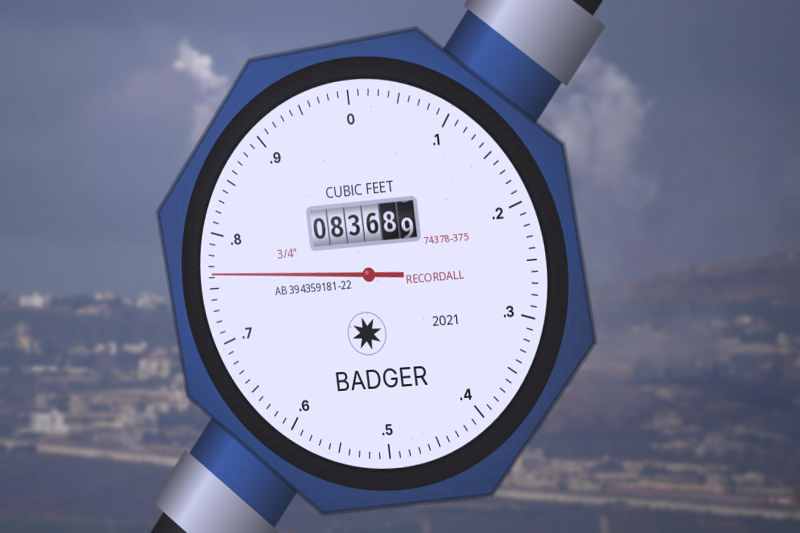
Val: 83688.76 ft³
